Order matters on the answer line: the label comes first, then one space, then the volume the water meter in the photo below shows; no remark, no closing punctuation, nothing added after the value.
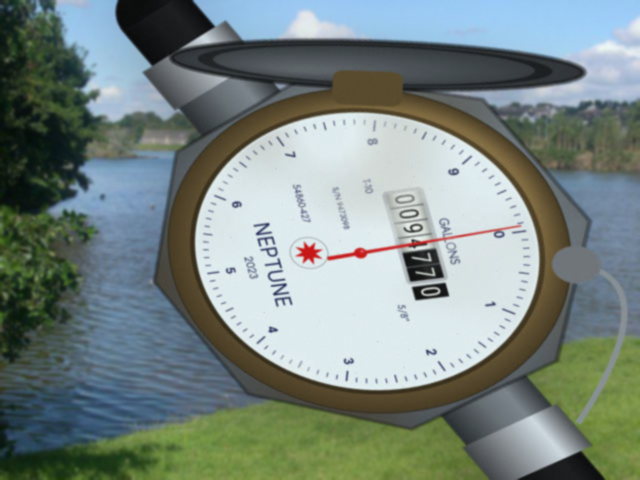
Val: 94769.9 gal
